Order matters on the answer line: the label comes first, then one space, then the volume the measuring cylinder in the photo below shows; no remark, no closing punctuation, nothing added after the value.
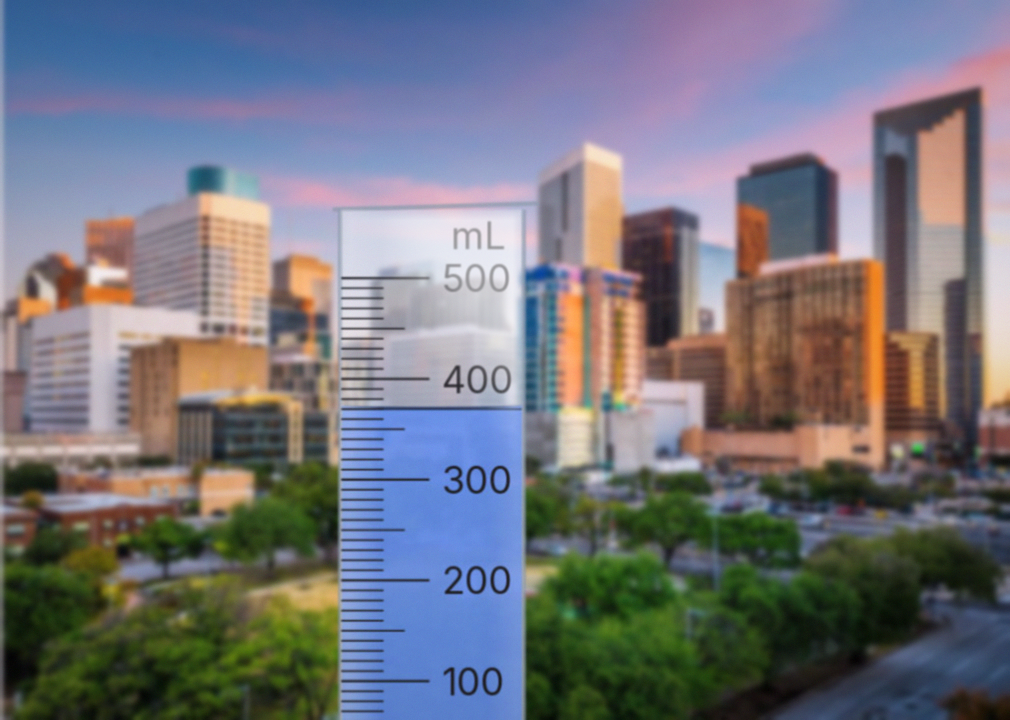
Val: 370 mL
